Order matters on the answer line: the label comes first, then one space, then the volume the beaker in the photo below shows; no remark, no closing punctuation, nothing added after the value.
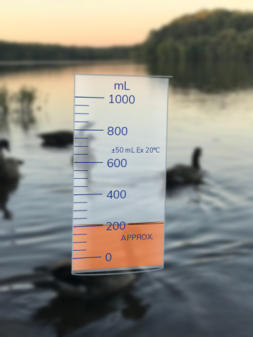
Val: 200 mL
